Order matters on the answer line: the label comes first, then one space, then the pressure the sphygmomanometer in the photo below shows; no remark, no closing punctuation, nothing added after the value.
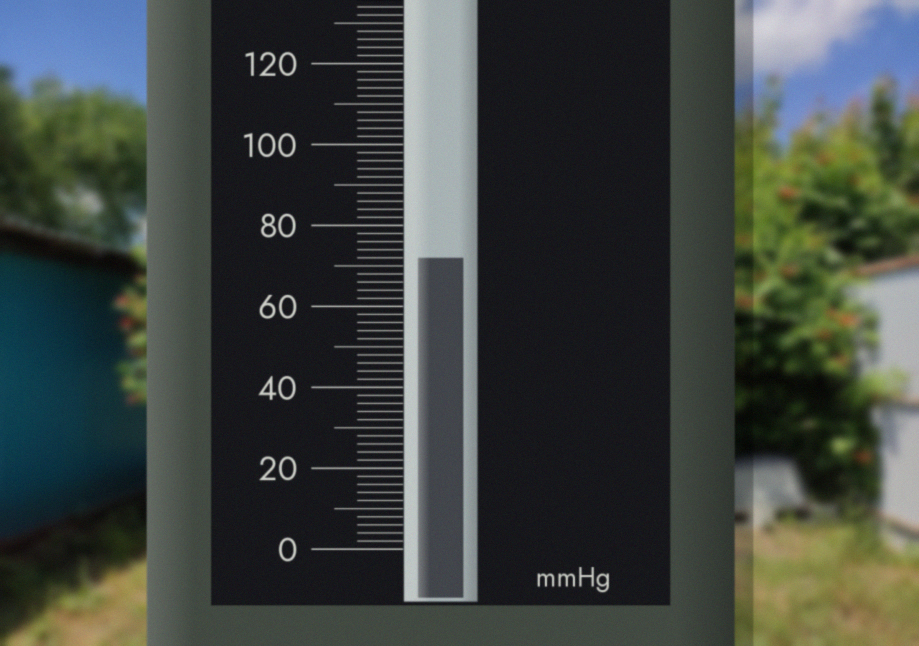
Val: 72 mmHg
